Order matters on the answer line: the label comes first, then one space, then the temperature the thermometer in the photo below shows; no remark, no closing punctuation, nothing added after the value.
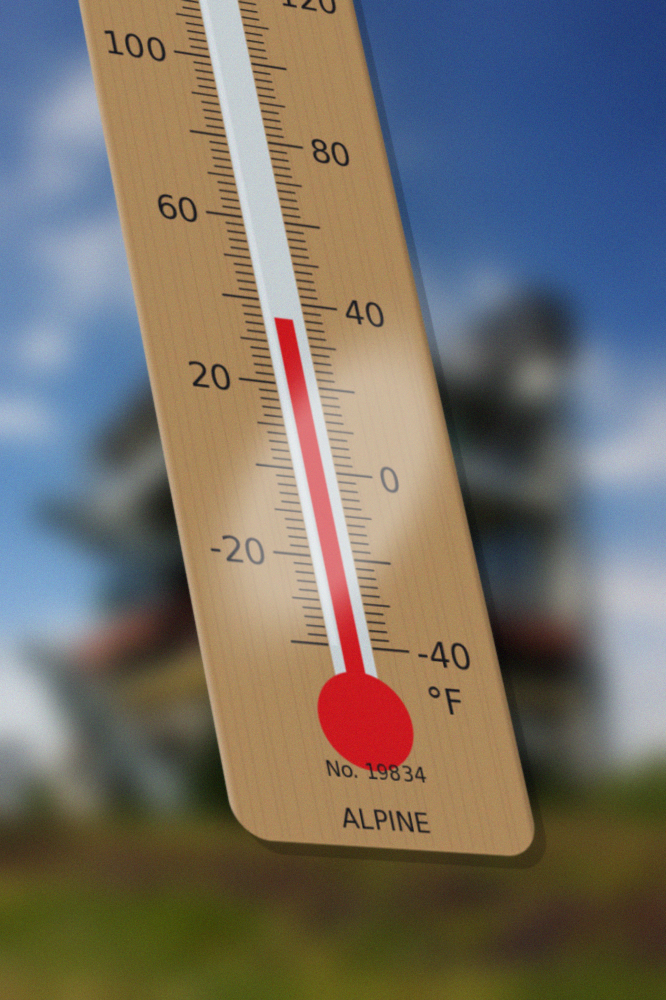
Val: 36 °F
